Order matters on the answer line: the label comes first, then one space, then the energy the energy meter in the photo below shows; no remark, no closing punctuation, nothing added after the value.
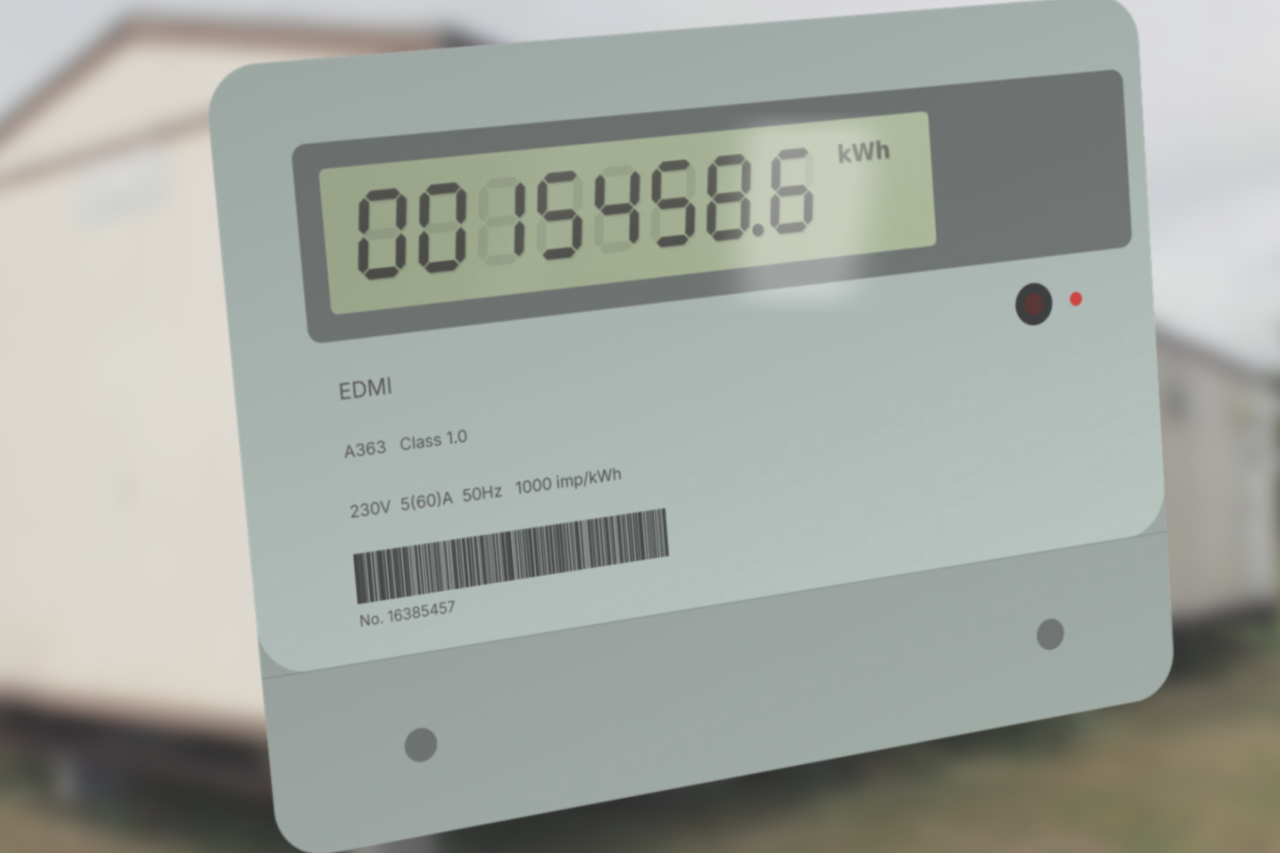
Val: 15458.6 kWh
